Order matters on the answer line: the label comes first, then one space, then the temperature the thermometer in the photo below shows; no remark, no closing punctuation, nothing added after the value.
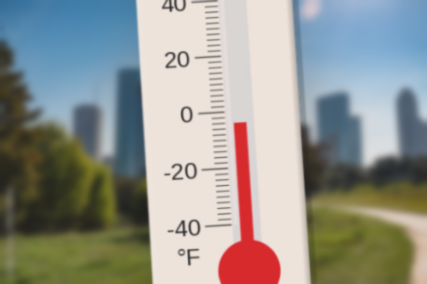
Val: -4 °F
